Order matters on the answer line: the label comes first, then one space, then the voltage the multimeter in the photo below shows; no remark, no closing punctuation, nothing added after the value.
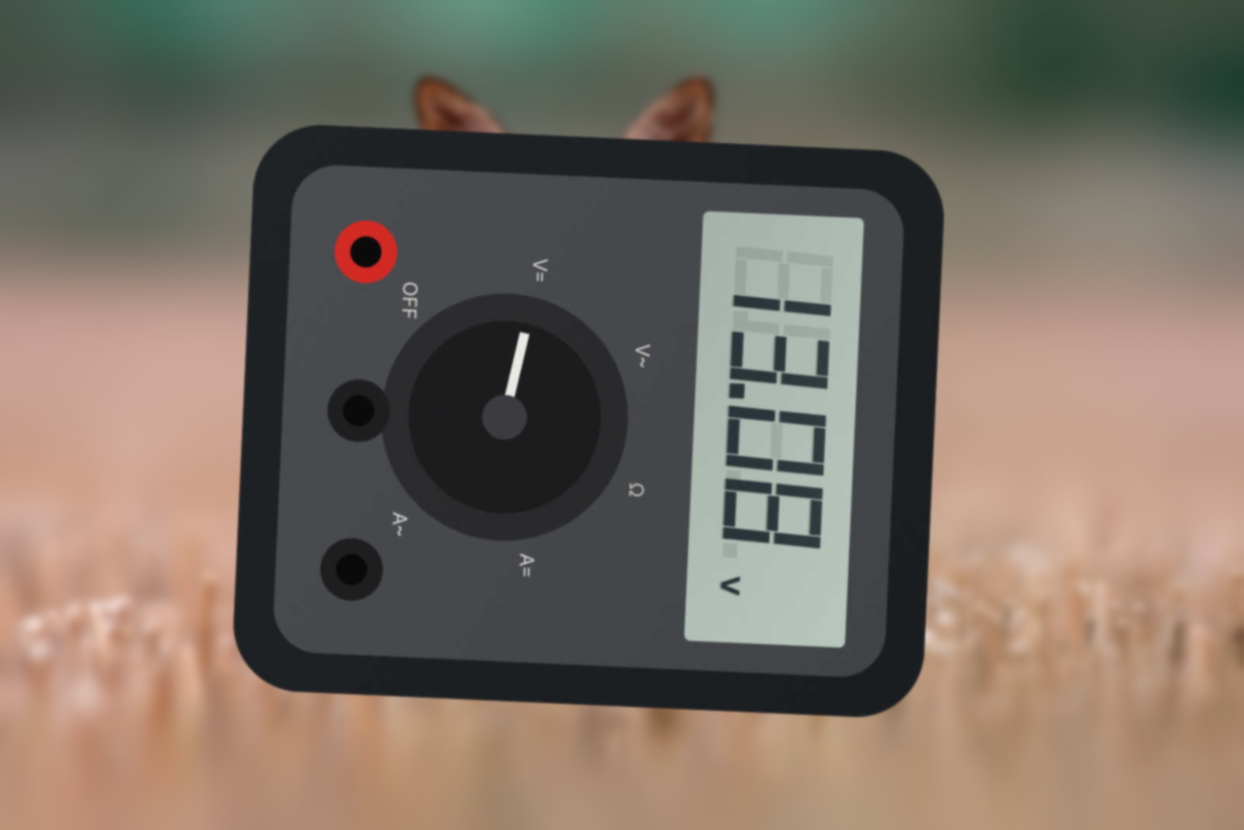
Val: 13.08 V
